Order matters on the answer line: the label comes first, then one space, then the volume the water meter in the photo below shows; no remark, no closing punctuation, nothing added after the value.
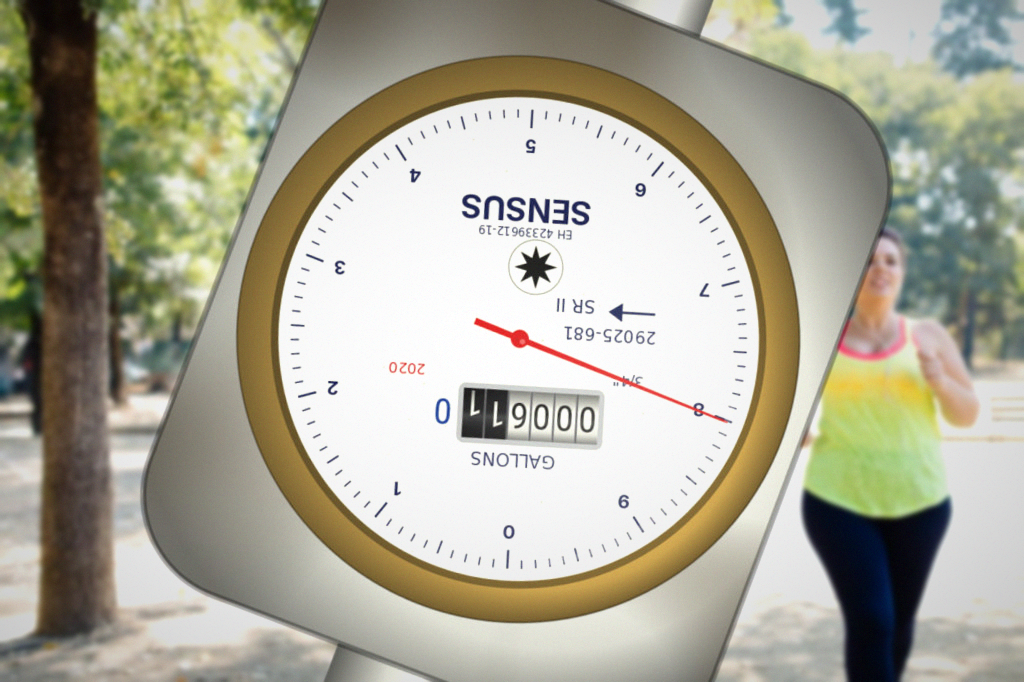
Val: 6108.0 gal
